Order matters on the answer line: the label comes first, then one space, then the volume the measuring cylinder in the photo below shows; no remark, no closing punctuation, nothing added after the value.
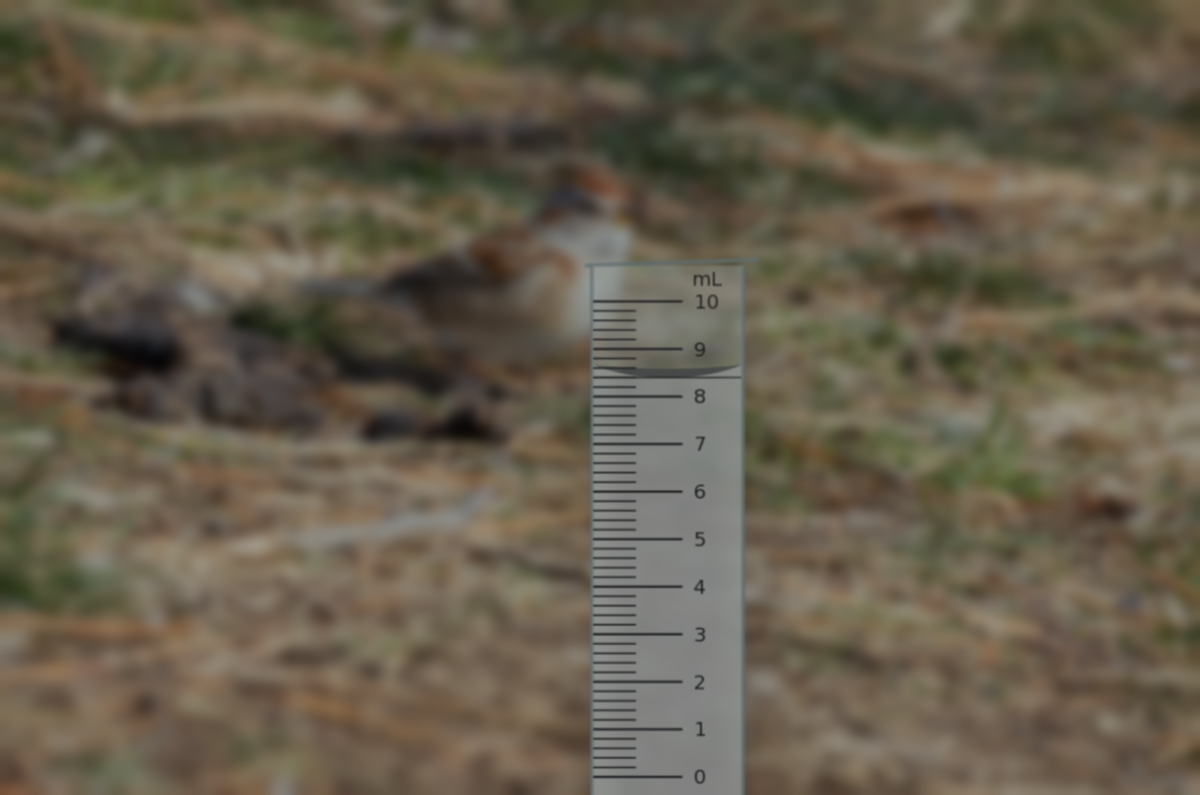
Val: 8.4 mL
